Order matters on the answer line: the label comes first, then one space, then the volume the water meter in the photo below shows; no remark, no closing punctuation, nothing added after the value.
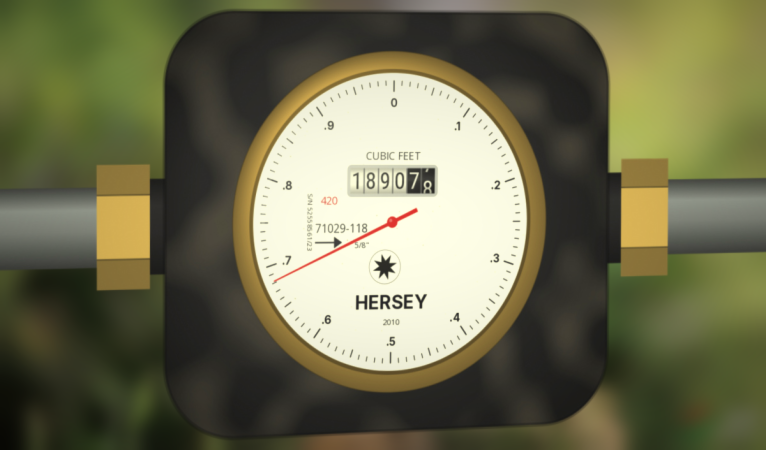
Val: 189077.68 ft³
